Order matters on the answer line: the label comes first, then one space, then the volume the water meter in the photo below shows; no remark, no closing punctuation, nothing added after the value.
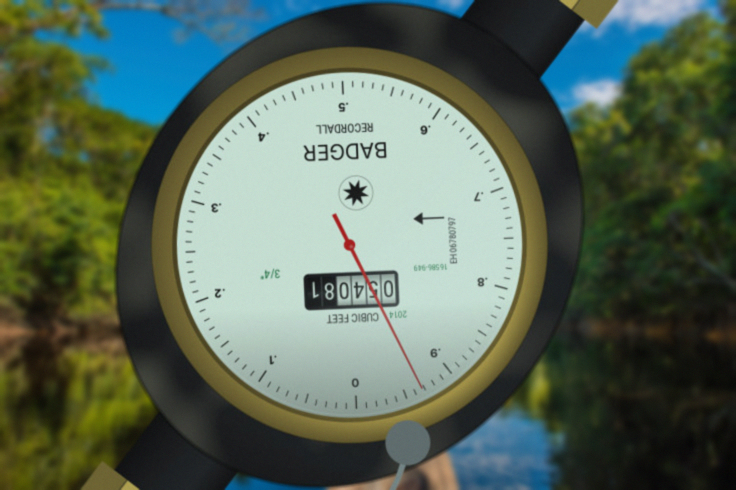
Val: 54080.93 ft³
